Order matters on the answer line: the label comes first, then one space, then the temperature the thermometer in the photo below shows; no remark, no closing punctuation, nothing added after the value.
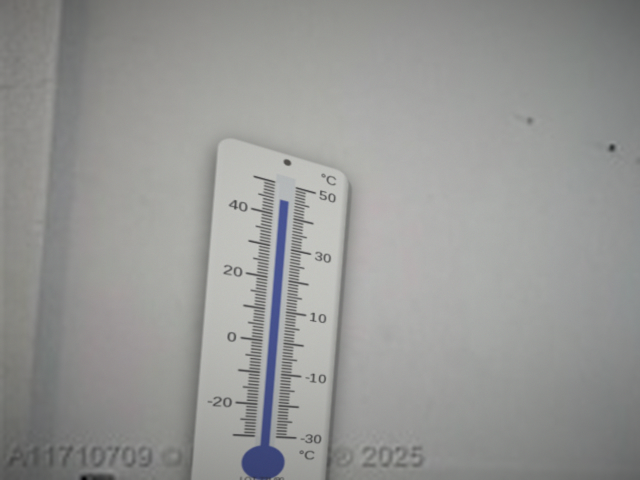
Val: 45 °C
